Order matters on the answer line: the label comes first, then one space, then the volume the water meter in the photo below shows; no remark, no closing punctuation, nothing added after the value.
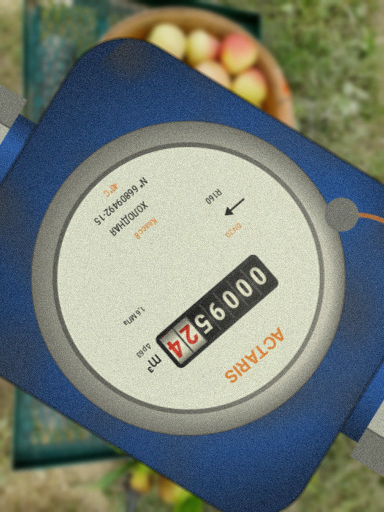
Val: 95.24 m³
